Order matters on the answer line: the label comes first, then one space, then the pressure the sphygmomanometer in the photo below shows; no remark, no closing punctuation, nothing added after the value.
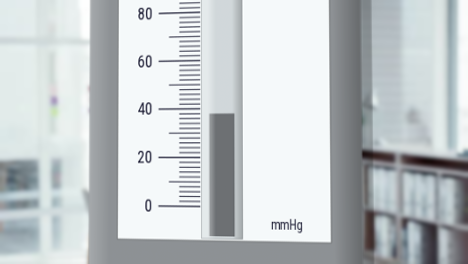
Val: 38 mmHg
